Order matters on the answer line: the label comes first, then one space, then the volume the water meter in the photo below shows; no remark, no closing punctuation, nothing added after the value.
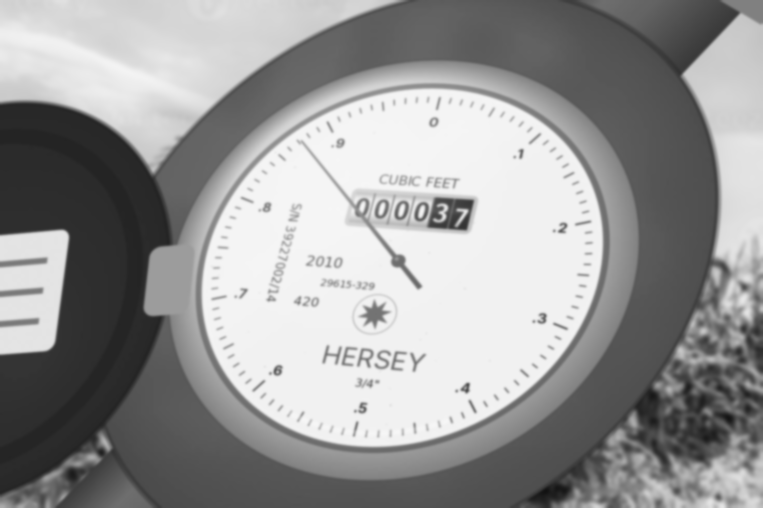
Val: 36.87 ft³
